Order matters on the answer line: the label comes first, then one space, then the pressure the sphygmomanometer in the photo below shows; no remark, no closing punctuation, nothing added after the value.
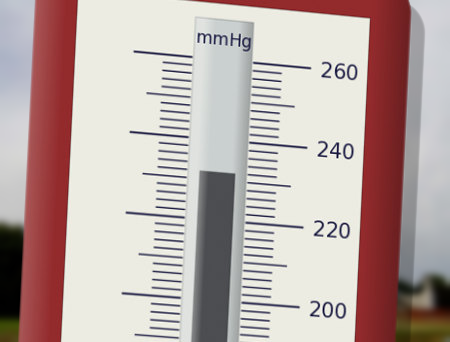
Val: 232 mmHg
